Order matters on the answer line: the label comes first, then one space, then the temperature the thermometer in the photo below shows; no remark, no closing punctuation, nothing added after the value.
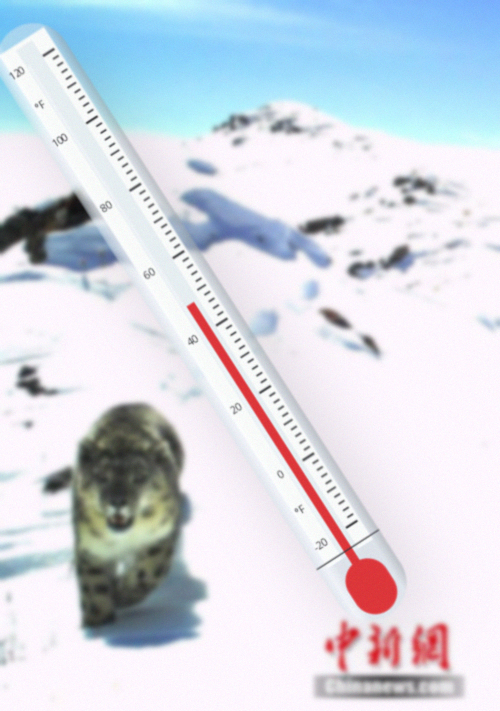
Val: 48 °F
